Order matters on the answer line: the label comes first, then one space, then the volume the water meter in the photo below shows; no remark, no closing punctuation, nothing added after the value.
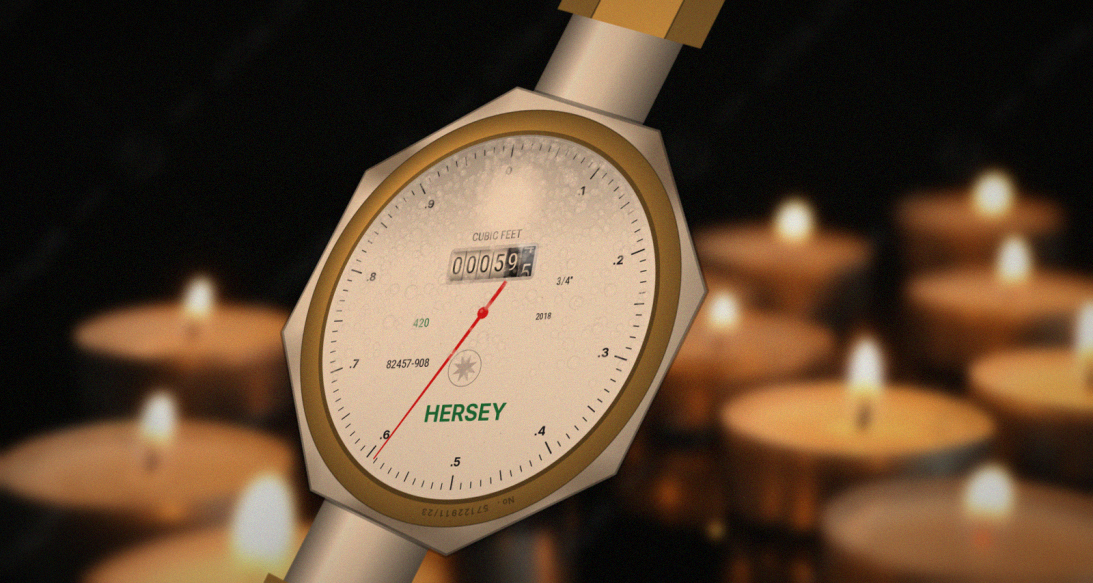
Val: 594.59 ft³
